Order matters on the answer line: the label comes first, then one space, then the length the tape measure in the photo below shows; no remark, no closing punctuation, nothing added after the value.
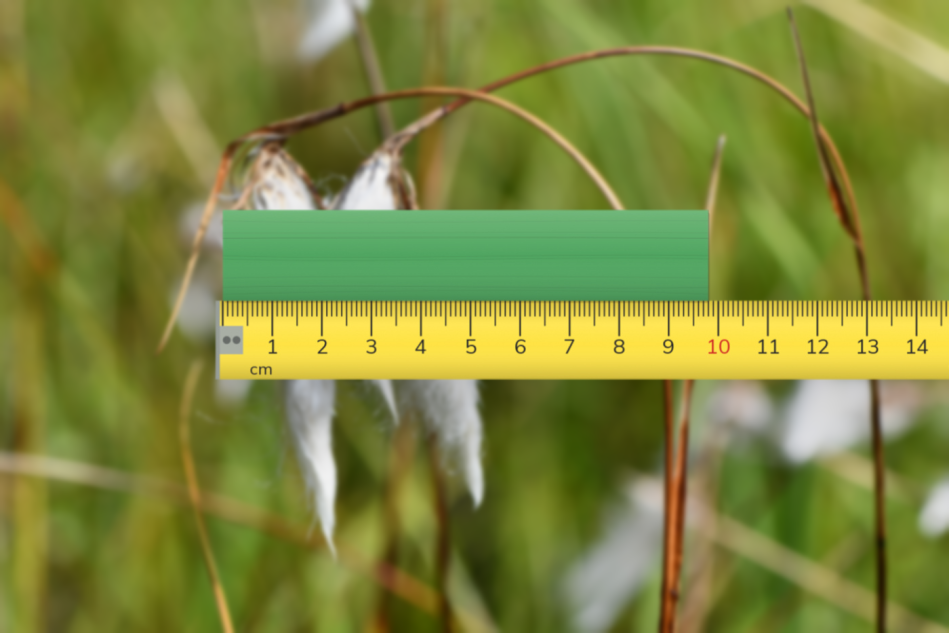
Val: 9.8 cm
